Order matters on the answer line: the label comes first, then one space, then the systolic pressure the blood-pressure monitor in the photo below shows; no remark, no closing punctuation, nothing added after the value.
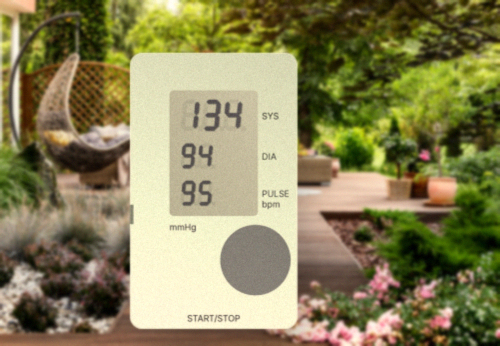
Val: 134 mmHg
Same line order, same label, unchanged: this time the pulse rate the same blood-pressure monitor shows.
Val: 95 bpm
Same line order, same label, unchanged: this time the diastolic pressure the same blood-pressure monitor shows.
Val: 94 mmHg
